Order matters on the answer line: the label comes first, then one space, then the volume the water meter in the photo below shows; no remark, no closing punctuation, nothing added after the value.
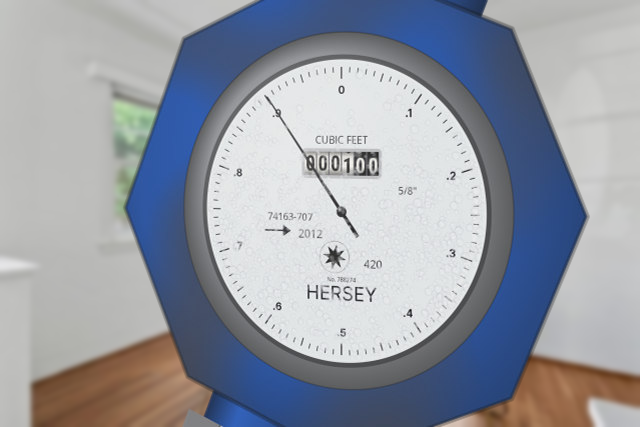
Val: 99.90 ft³
